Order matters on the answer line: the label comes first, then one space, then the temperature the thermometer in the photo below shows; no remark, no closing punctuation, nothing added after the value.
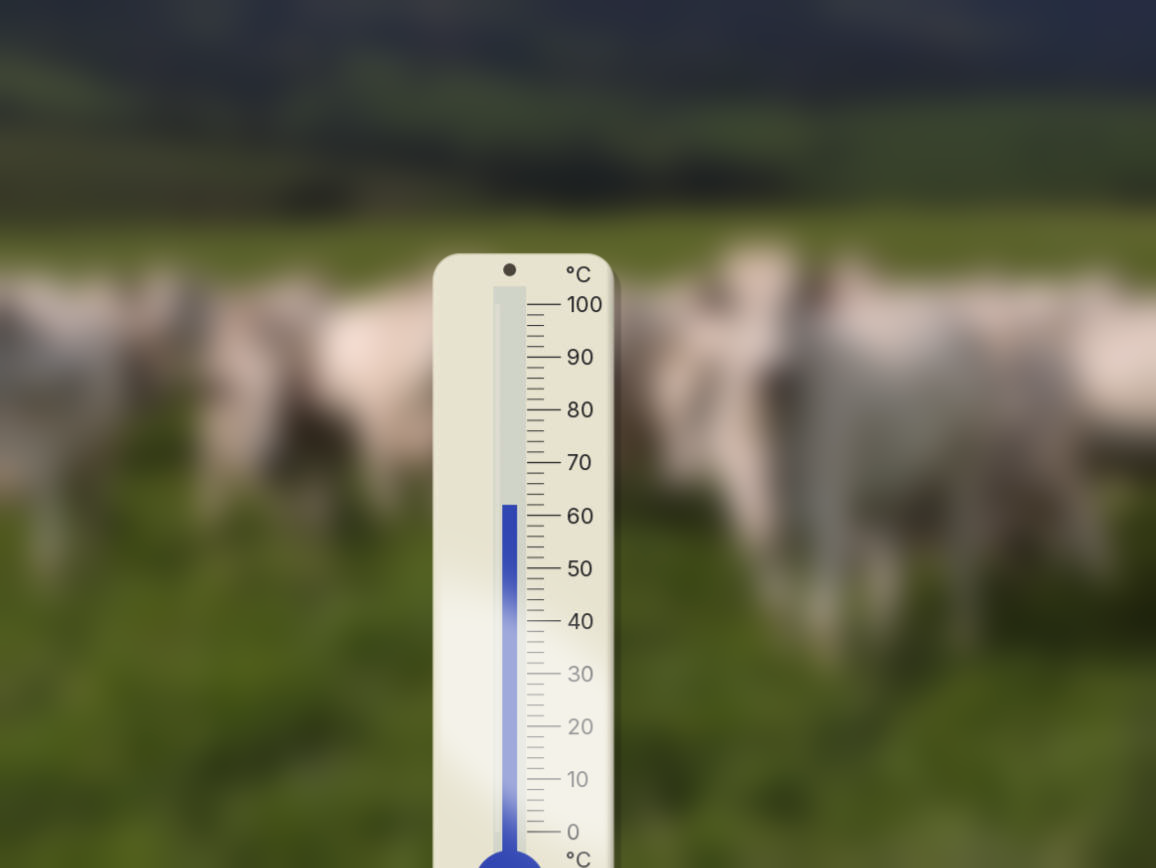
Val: 62 °C
